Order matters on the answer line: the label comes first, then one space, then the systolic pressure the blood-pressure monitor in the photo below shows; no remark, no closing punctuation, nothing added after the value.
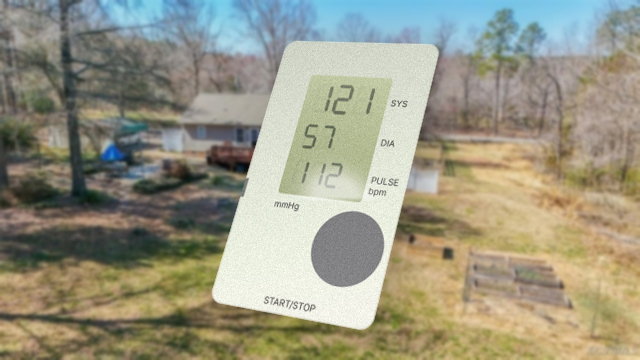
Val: 121 mmHg
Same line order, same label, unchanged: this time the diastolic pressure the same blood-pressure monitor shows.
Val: 57 mmHg
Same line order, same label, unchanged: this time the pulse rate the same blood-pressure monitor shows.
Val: 112 bpm
